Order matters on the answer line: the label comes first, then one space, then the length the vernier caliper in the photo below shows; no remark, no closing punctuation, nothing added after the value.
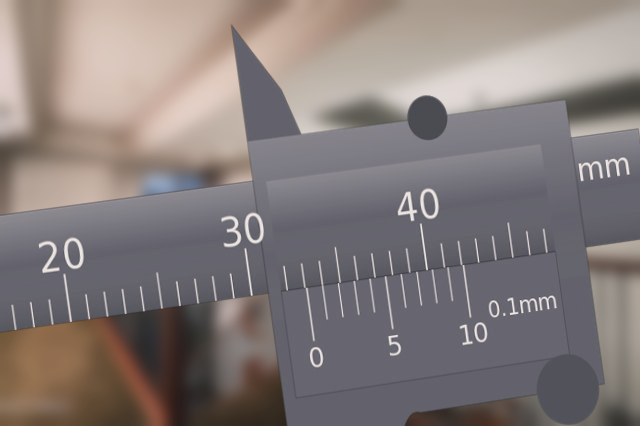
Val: 33.1 mm
